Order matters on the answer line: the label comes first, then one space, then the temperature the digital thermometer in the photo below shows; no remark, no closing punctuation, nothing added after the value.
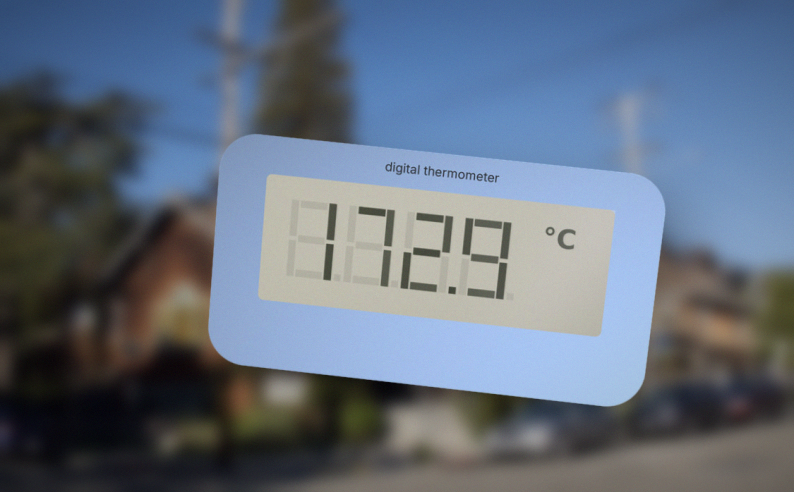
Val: 172.9 °C
